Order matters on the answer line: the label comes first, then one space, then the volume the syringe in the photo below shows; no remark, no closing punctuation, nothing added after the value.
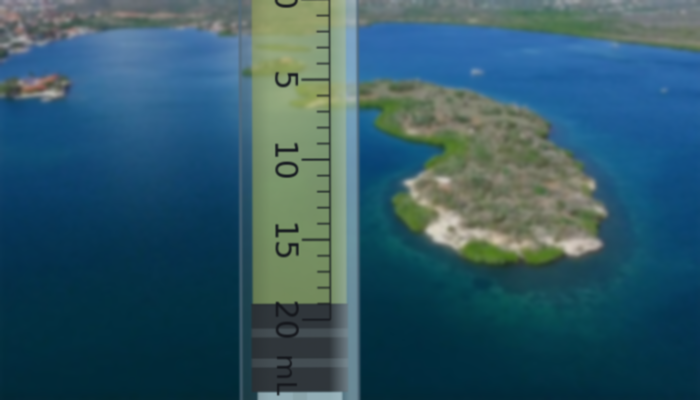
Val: 19 mL
